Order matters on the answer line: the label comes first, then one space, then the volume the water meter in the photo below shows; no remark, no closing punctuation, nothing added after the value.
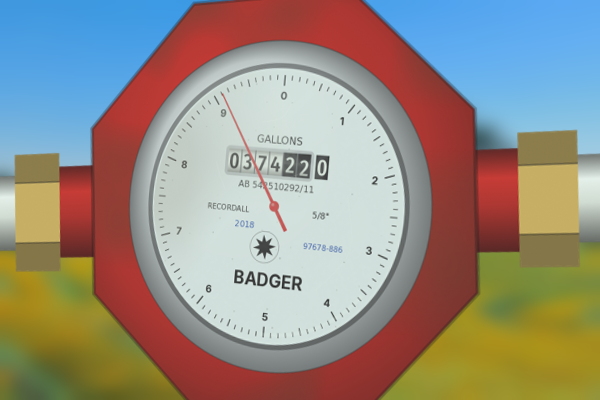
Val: 374219.1 gal
